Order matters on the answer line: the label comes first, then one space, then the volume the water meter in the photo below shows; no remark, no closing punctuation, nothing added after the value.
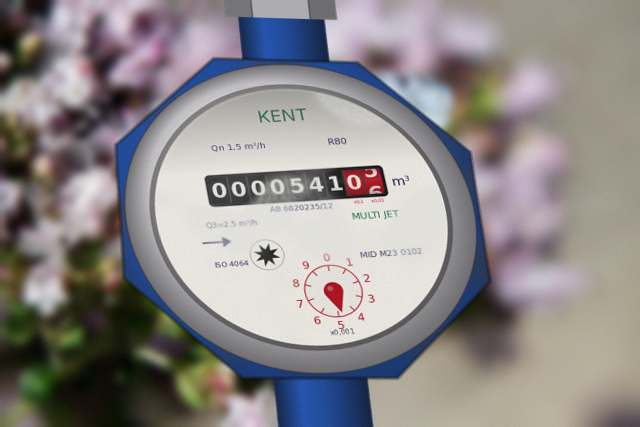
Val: 541.054 m³
